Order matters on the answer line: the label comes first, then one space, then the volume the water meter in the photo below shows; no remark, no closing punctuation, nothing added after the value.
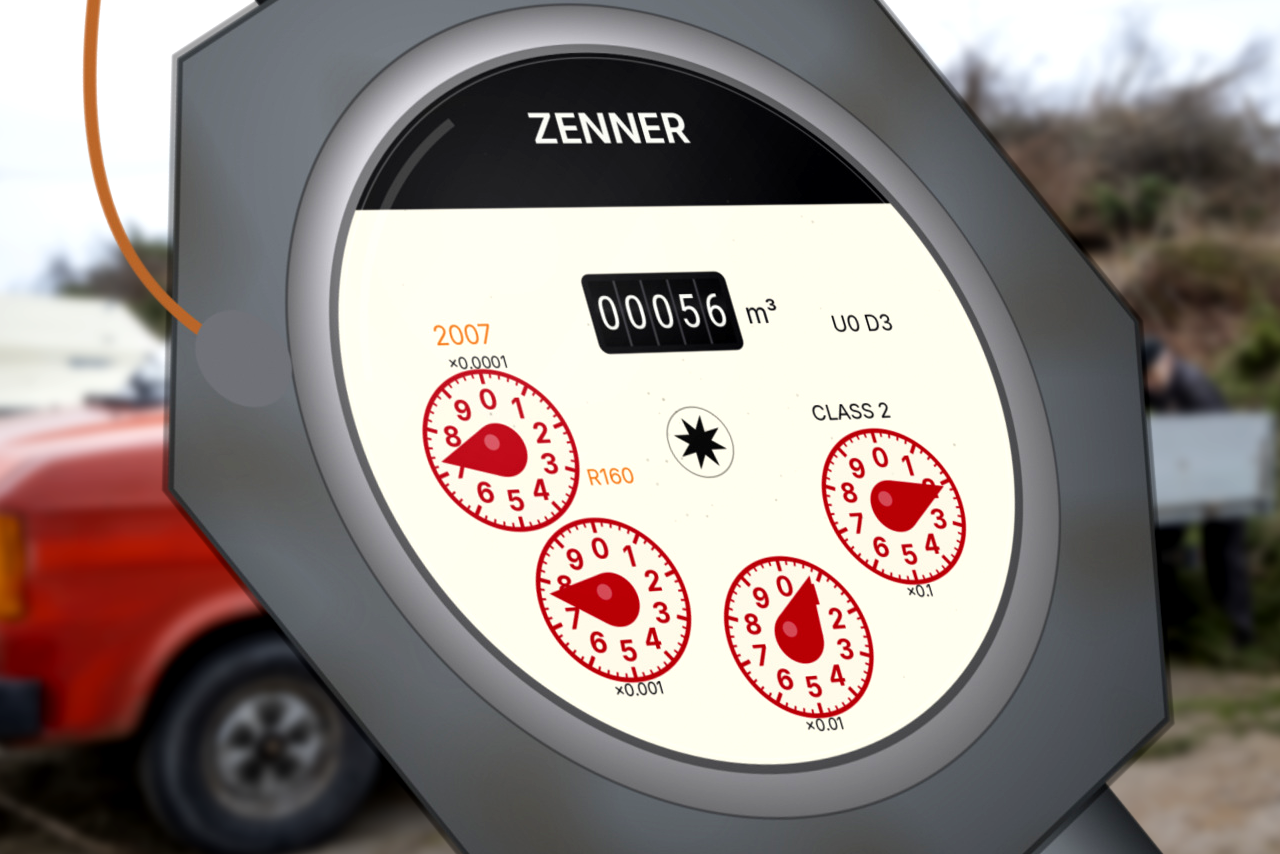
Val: 56.2077 m³
